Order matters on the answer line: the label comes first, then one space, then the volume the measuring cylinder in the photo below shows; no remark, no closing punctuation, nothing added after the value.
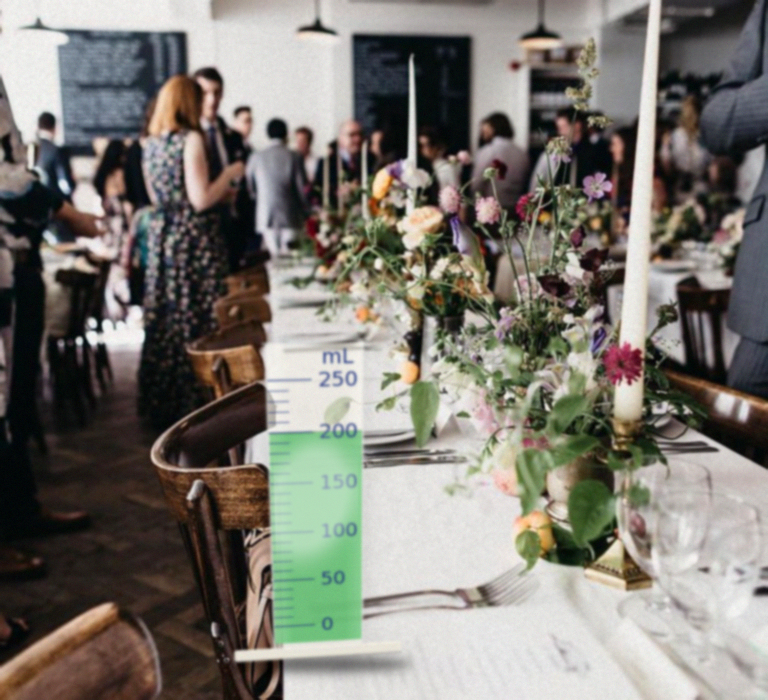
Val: 200 mL
